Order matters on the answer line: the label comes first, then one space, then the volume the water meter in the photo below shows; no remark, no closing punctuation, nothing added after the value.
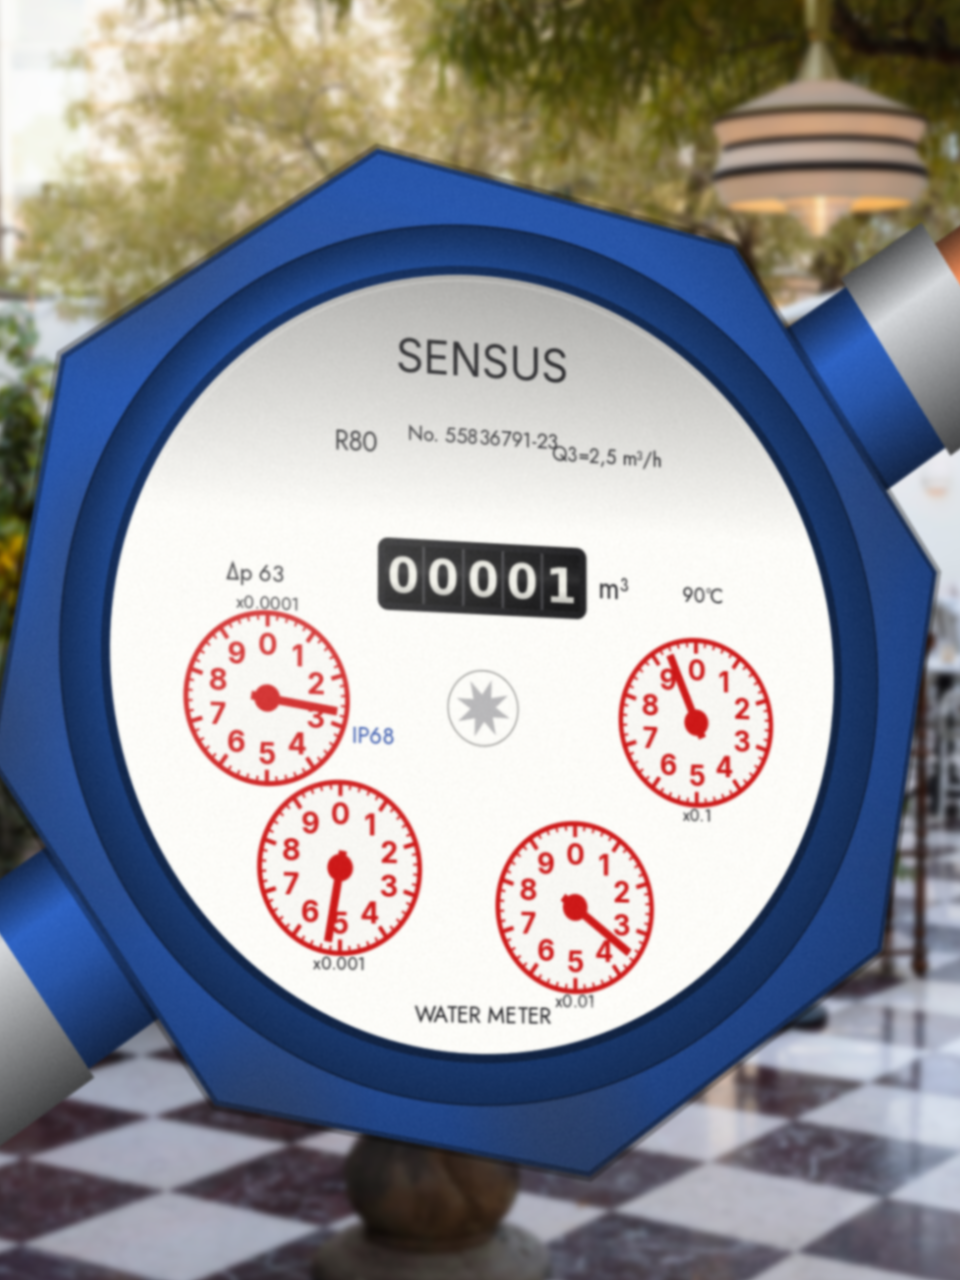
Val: 0.9352 m³
